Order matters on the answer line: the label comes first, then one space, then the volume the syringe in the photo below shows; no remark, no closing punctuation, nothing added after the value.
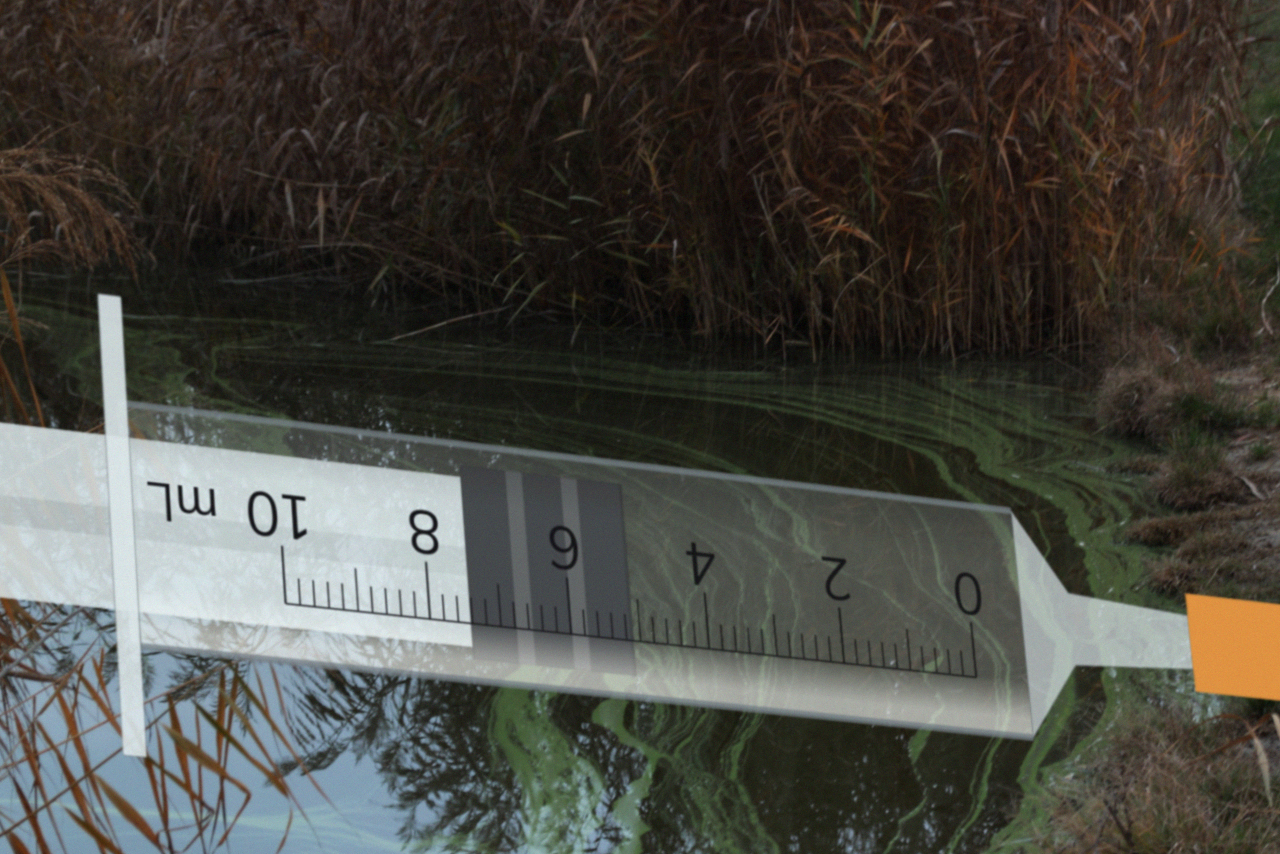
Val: 5.1 mL
